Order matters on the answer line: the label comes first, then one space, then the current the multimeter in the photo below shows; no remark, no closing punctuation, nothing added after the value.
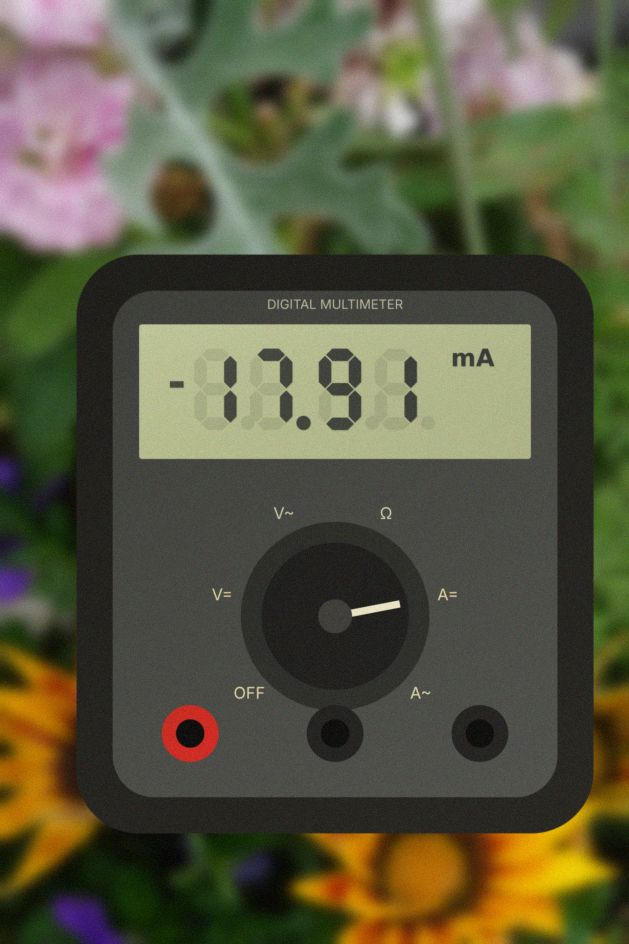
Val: -17.91 mA
